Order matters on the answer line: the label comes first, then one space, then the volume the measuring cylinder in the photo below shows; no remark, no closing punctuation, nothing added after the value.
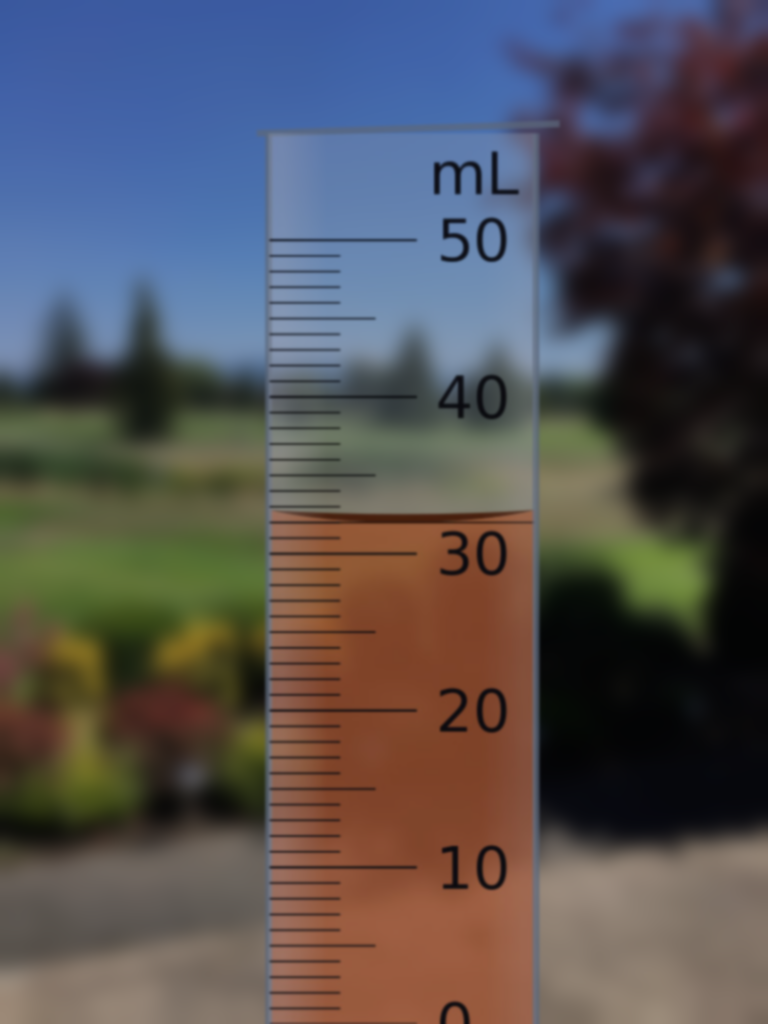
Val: 32 mL
